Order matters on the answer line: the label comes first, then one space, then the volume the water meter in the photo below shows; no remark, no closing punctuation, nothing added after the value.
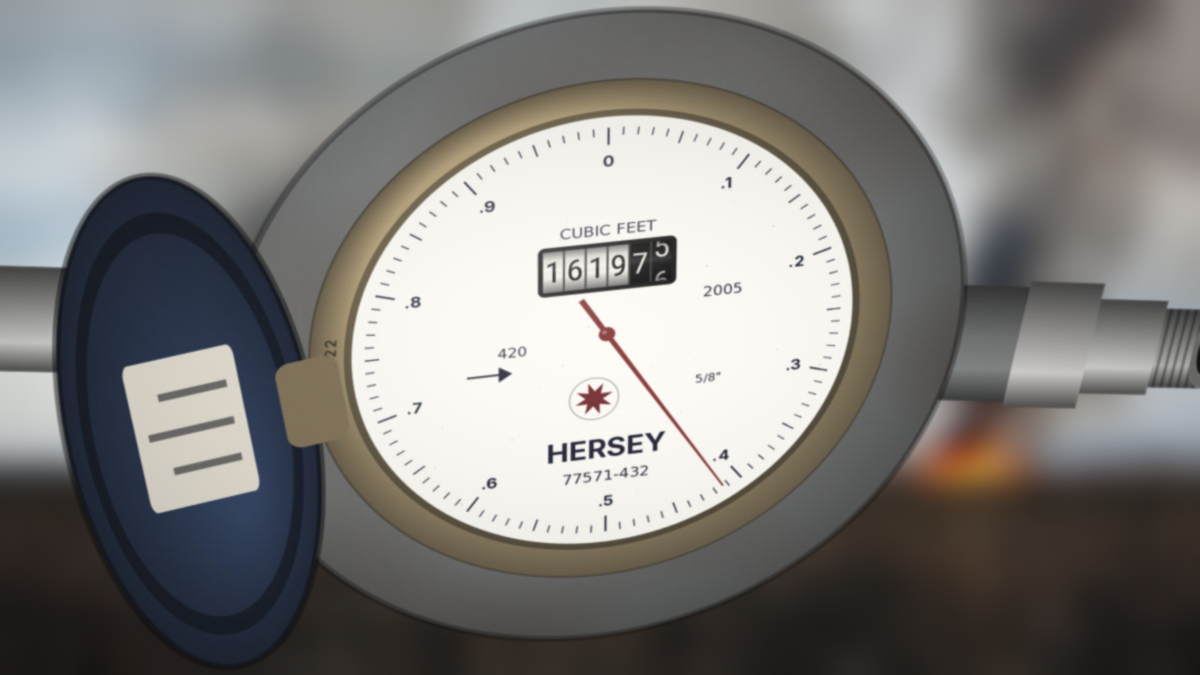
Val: 161975.41 ft³
